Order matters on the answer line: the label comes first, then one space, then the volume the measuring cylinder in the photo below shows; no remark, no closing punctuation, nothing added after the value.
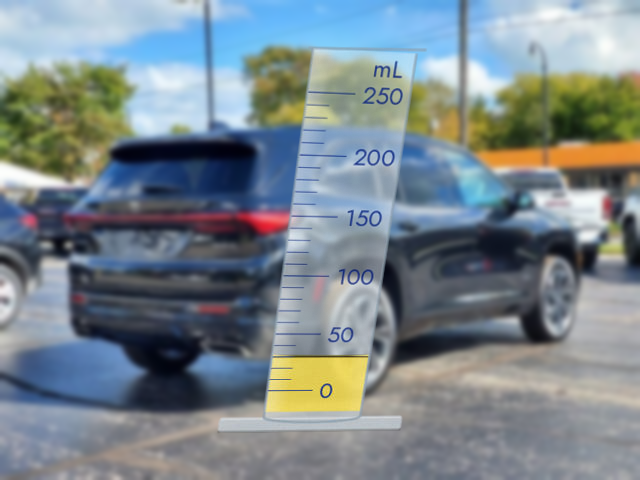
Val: 30 mL
